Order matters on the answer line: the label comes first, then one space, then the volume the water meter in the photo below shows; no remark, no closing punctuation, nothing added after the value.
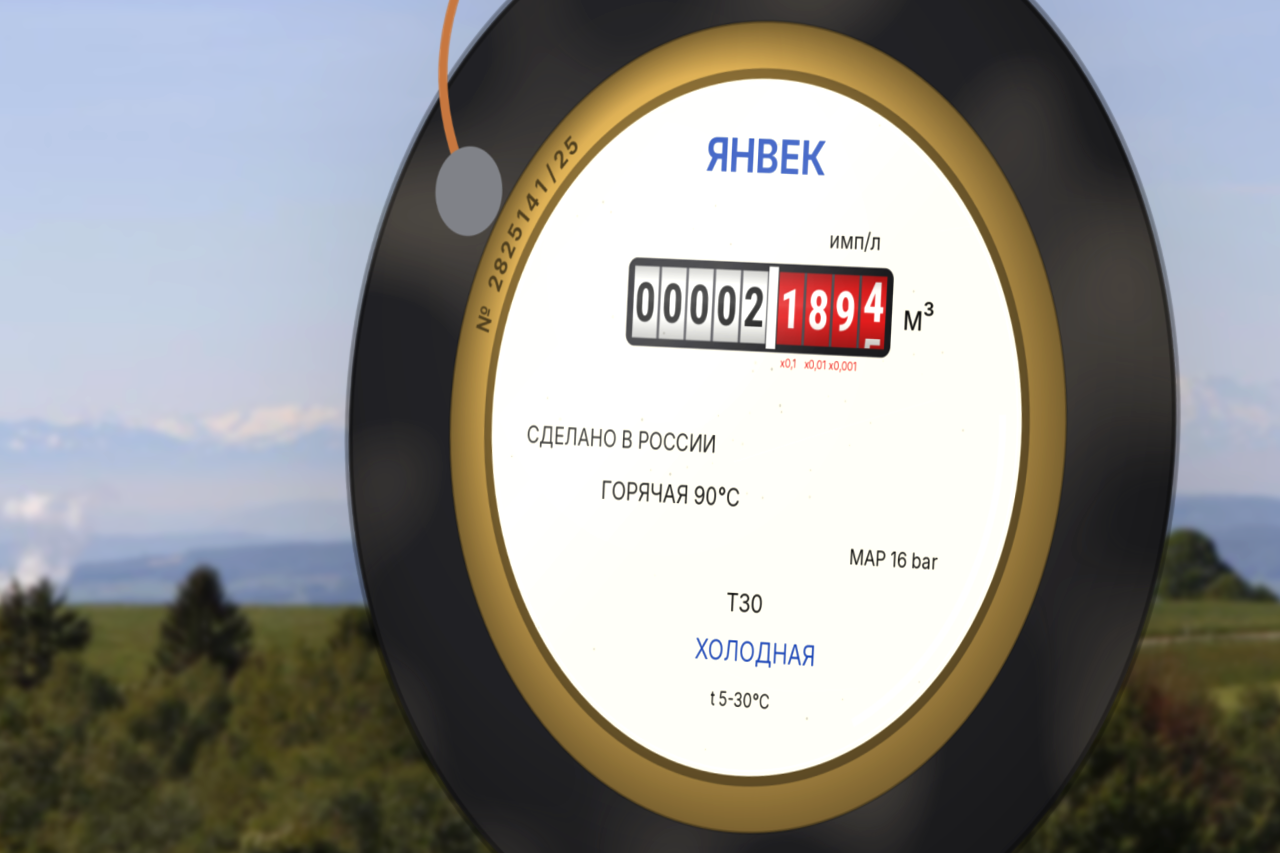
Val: 2.1894 m³
